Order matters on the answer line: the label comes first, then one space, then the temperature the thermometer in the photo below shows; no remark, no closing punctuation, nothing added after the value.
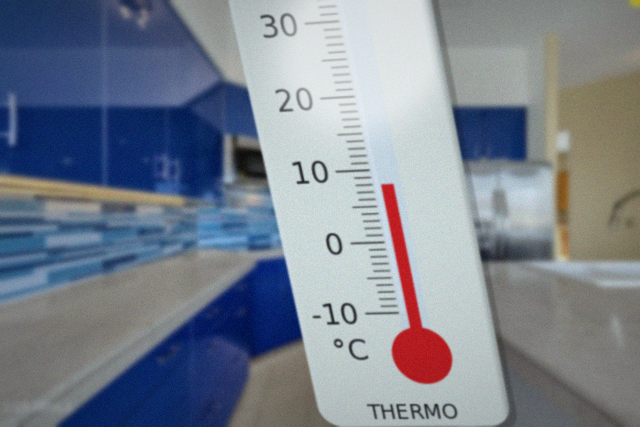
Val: 8 °C
